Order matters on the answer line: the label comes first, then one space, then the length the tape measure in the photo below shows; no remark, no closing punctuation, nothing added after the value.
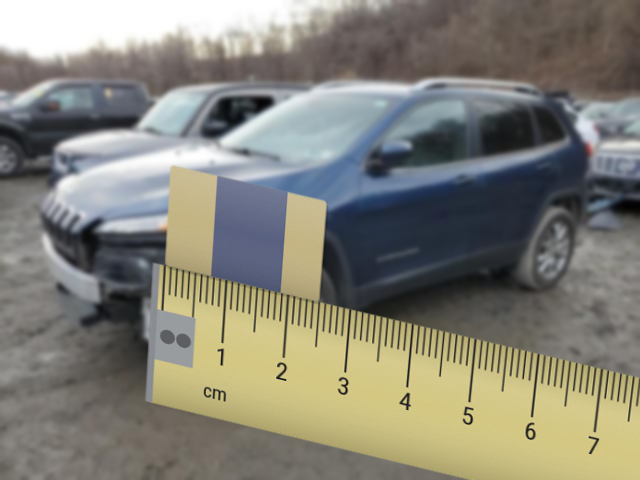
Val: 2.5 cm
